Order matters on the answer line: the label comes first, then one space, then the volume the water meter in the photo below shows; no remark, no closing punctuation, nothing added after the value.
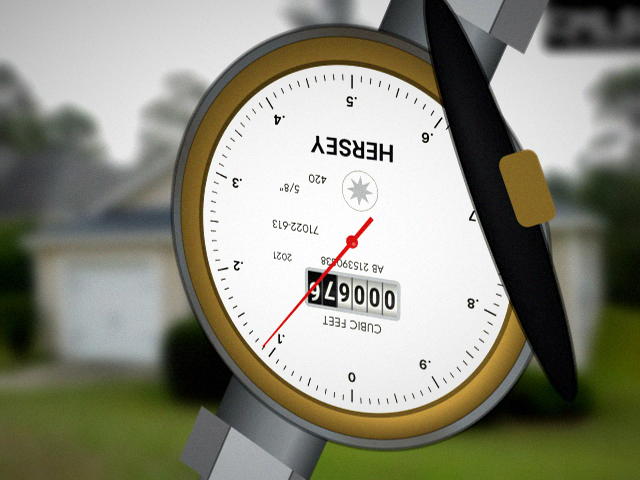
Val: 676.11 ft³
